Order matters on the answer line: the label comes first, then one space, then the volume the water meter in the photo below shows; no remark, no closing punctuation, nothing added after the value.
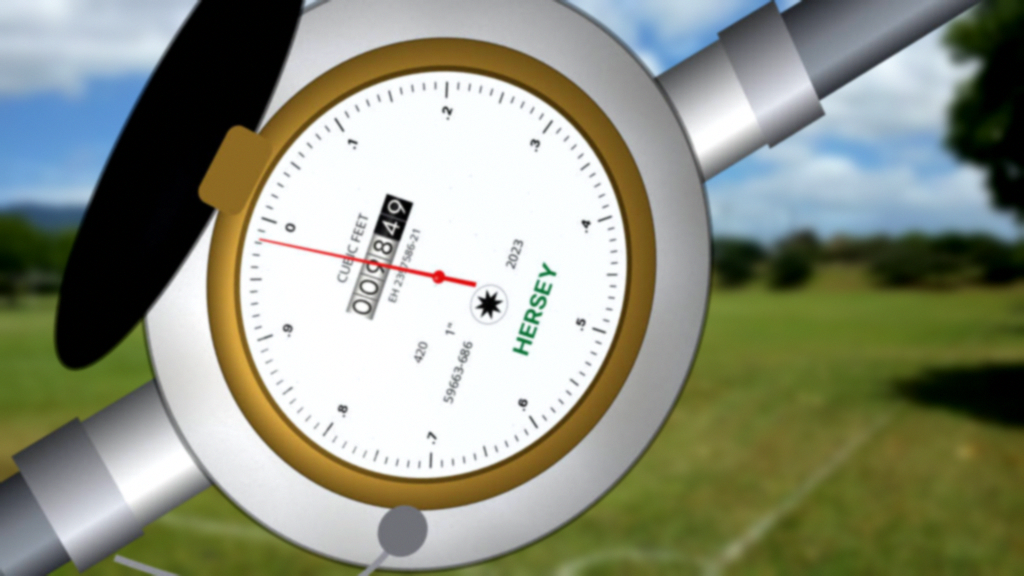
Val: 9848.98 ft³
